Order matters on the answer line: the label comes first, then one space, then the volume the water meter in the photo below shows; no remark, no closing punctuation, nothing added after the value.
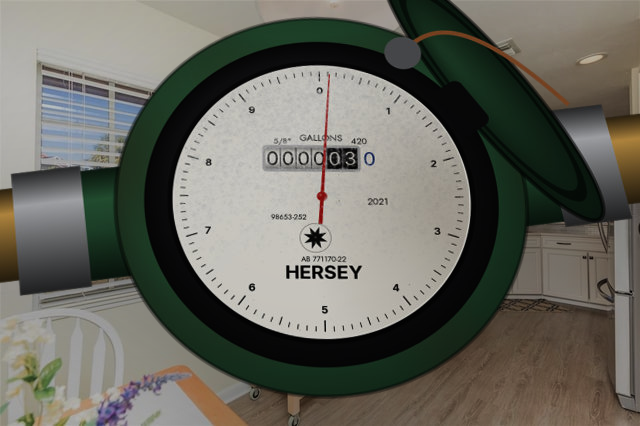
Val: 30.1 gal
